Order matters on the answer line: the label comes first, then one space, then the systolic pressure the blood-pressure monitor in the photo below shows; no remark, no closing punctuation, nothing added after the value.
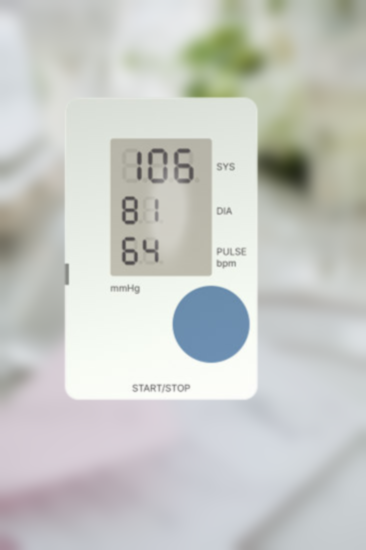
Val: 106 mmHg
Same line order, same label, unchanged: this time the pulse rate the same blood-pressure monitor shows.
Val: 64 bpm
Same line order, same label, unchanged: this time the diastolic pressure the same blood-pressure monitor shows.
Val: 81 mmHg
